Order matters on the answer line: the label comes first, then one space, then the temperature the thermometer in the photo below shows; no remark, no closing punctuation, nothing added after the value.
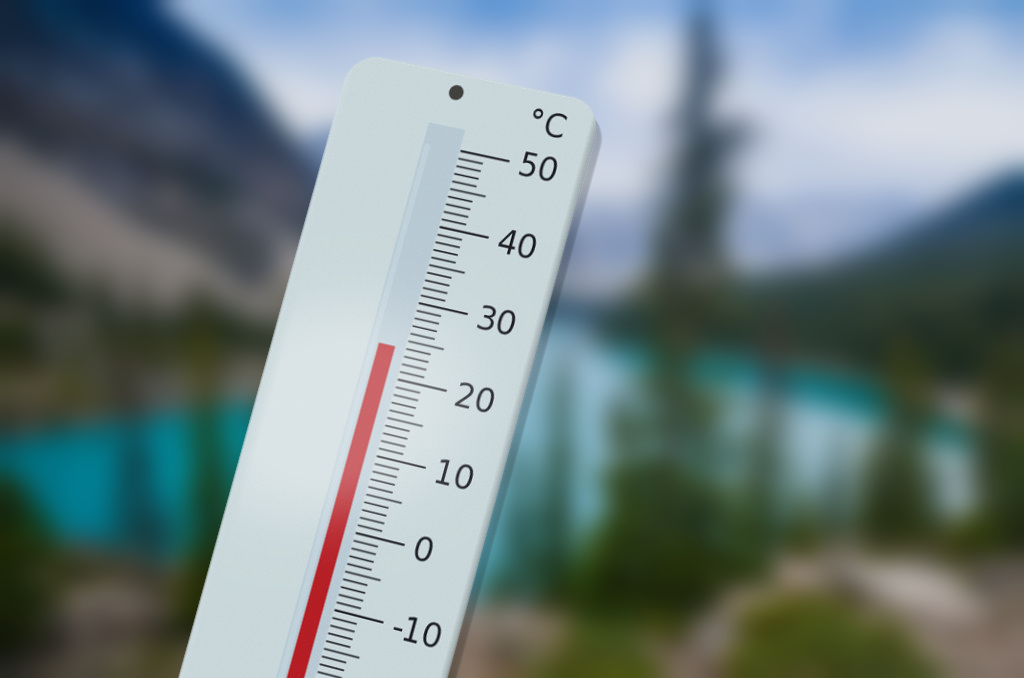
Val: 24 °C
